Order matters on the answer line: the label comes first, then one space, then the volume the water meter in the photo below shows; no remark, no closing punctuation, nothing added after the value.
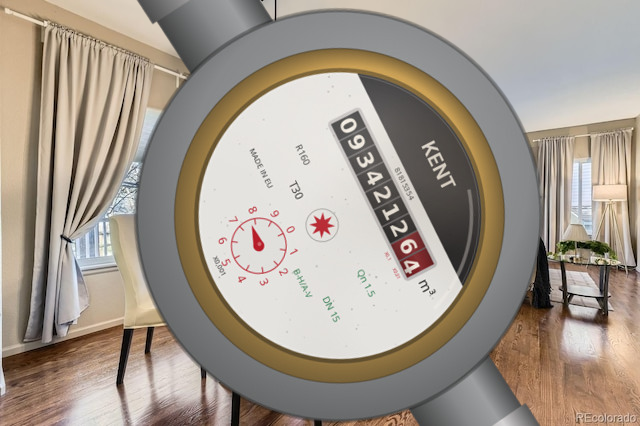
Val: 934212.637 m³
